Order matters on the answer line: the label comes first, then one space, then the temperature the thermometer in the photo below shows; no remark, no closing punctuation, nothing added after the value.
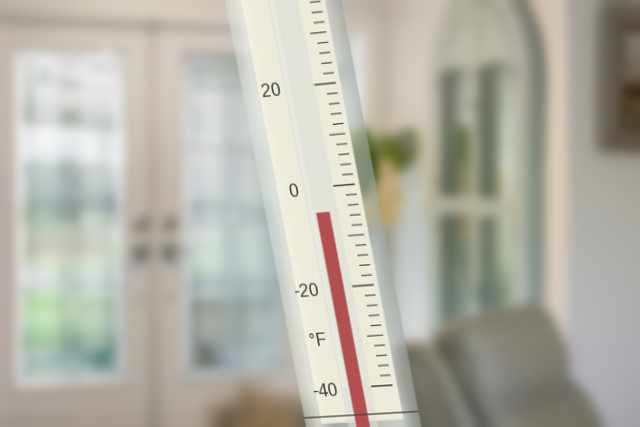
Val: -5 °F
